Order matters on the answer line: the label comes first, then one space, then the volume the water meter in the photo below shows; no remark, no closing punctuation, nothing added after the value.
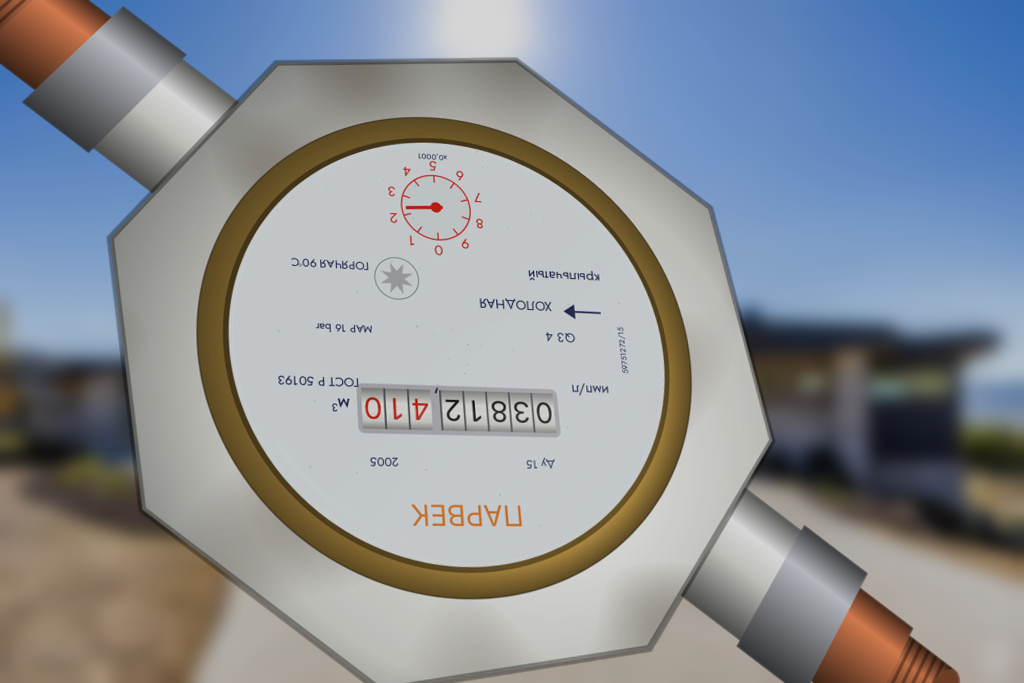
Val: 3812.4102 m³
